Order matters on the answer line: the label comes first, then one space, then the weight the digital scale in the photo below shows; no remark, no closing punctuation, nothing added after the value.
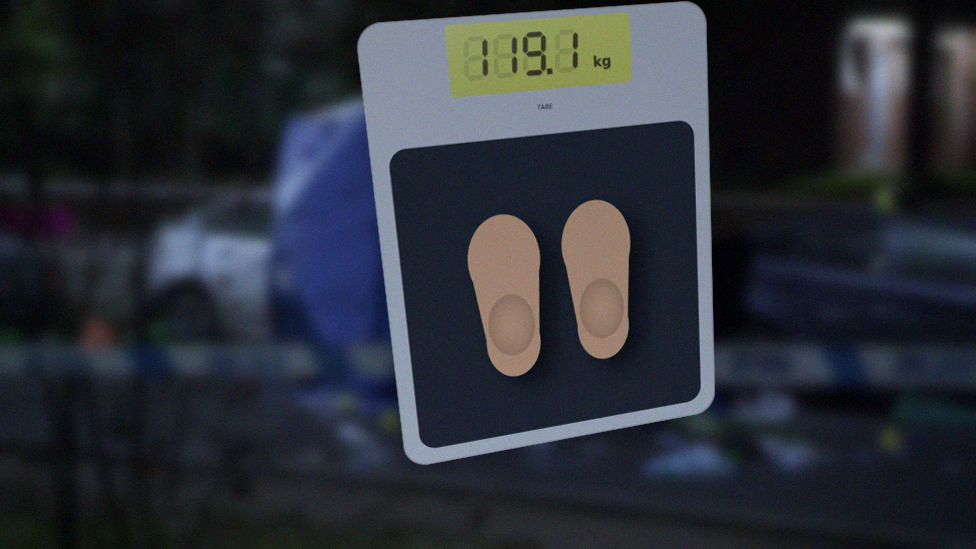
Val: 119.1 kg
